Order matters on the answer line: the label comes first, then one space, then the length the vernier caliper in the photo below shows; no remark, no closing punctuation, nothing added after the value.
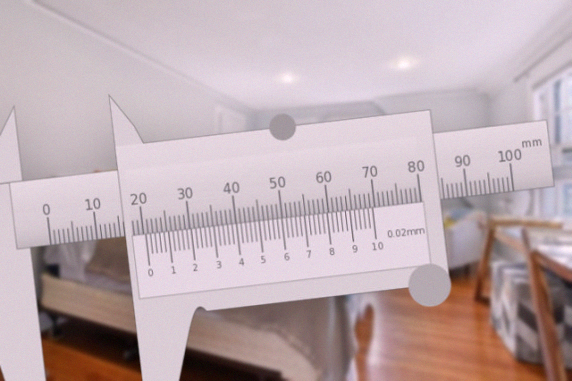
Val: 20.5 mm
